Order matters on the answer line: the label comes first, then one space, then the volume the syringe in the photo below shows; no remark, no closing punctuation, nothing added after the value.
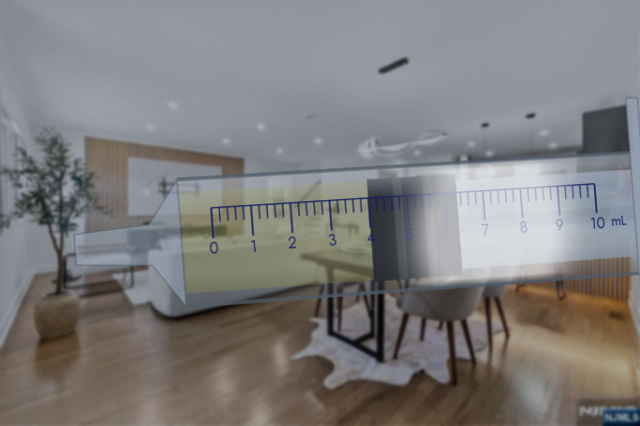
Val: 4 mL
